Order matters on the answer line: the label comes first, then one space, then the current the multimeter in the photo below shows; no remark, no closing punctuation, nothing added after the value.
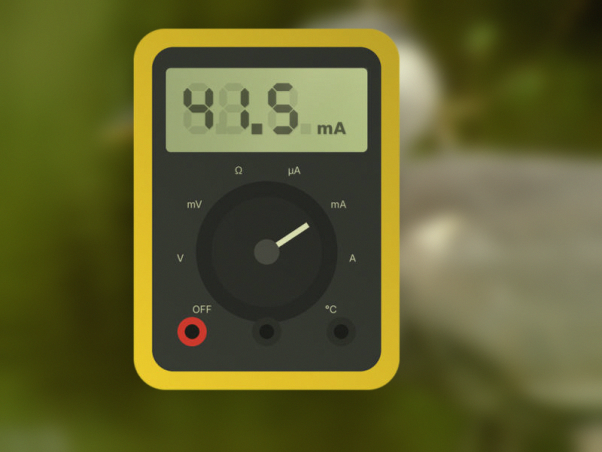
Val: 41.5 mA
